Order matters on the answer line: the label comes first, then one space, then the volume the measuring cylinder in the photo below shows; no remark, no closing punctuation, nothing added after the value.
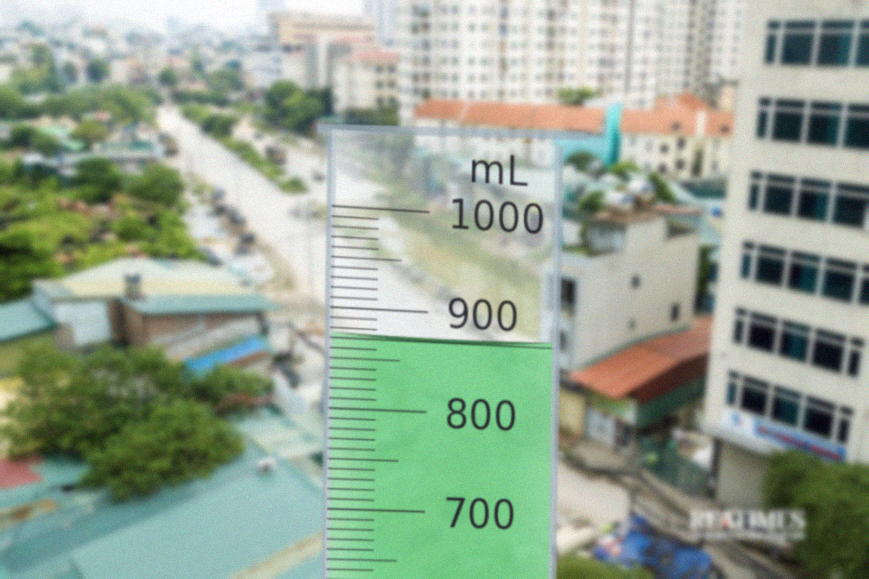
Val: 870 mL
